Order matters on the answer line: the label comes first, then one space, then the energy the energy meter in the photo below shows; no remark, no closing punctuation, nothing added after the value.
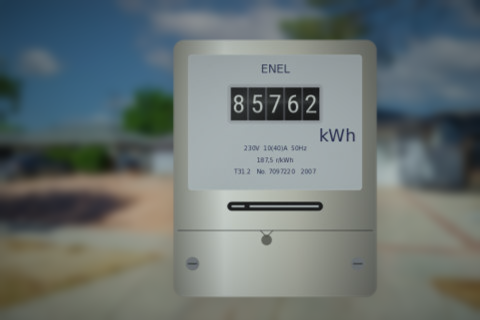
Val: 85762 kWh
